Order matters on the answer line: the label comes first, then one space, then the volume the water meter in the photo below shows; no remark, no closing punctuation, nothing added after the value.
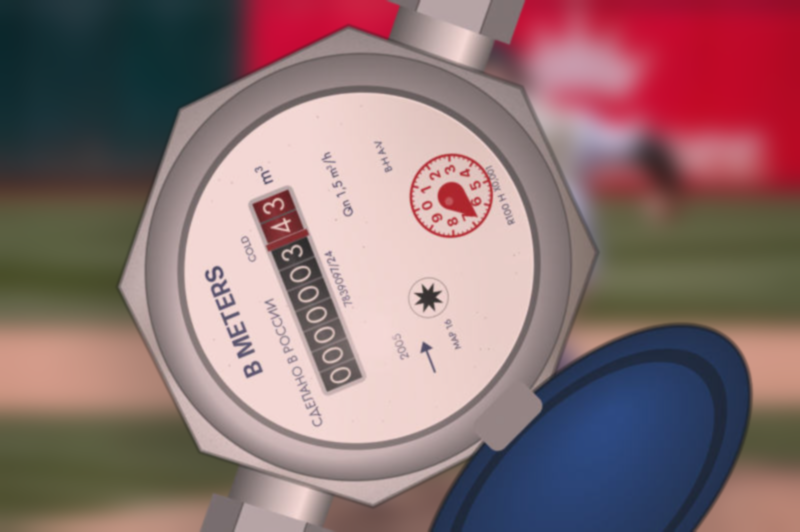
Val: 3.436 m³
